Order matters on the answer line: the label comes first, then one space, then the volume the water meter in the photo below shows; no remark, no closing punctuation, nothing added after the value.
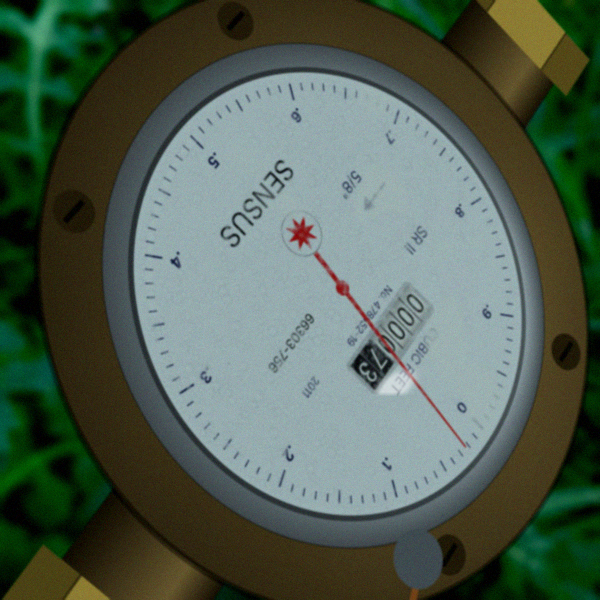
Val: 73.02 ft³
